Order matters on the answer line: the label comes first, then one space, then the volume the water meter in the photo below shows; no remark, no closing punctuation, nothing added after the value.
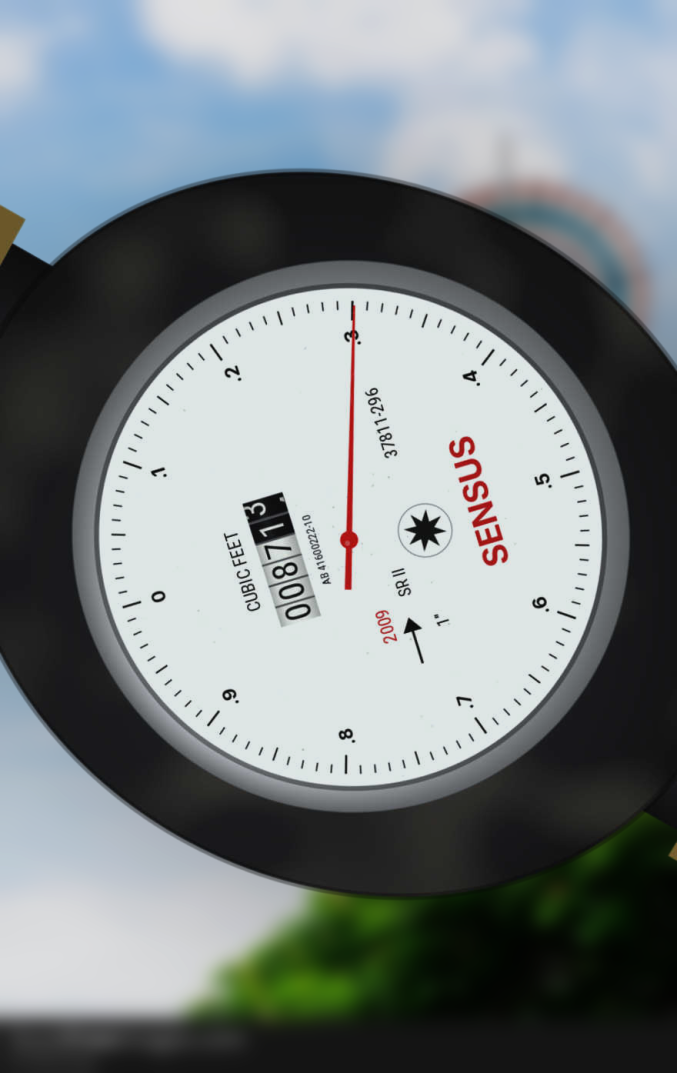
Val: 8713.30 ft³
